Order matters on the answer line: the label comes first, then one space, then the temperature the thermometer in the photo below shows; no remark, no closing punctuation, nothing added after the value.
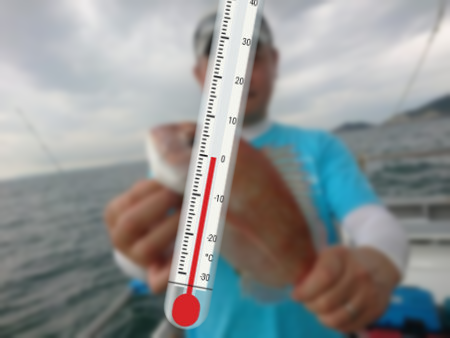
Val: 0 °C
